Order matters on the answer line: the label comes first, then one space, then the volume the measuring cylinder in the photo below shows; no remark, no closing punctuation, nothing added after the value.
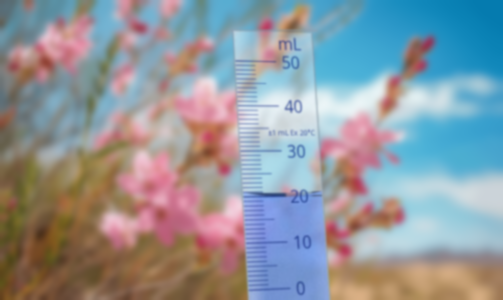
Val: 20 mL
